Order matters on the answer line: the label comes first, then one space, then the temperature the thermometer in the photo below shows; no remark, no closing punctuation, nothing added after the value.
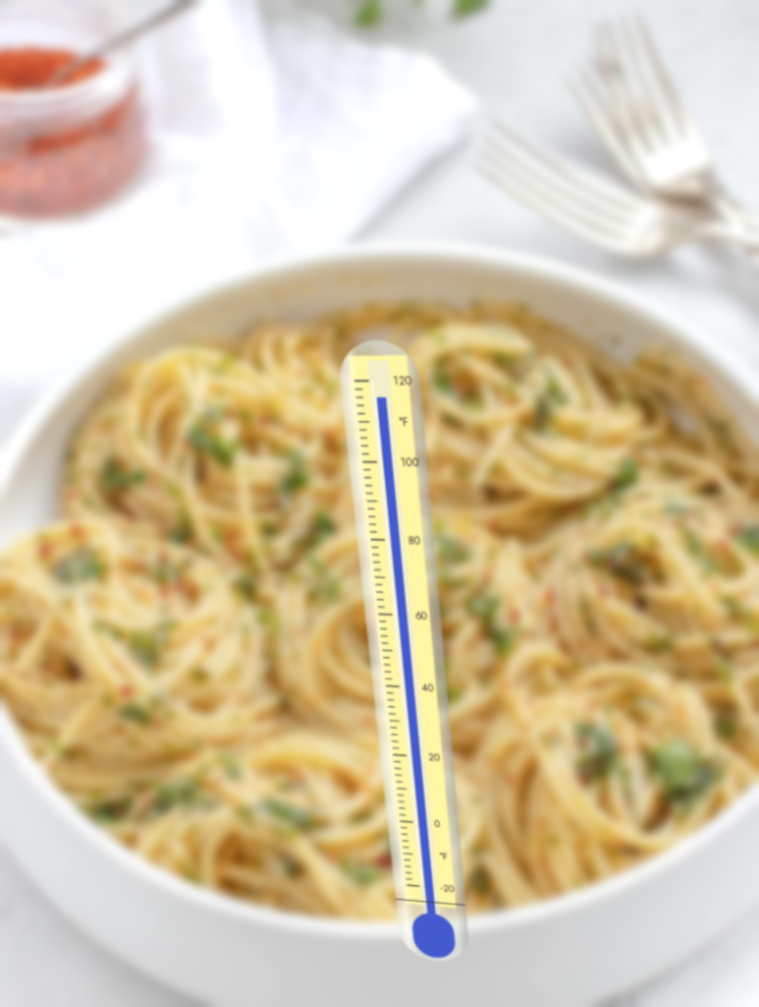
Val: 116 °F
